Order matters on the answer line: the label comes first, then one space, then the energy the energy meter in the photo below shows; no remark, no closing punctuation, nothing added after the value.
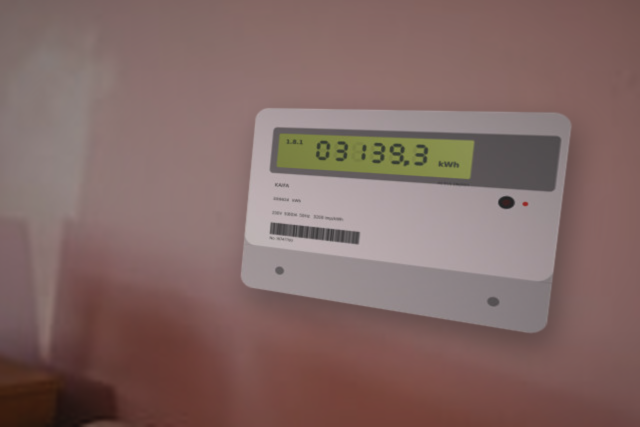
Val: 3139.3 kWh
